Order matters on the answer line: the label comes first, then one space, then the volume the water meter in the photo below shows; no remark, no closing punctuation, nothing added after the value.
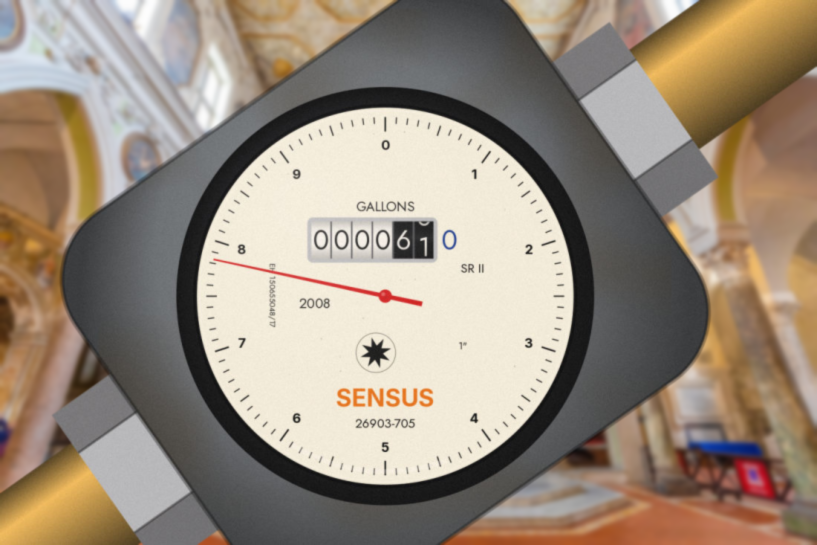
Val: 607.8 gal
